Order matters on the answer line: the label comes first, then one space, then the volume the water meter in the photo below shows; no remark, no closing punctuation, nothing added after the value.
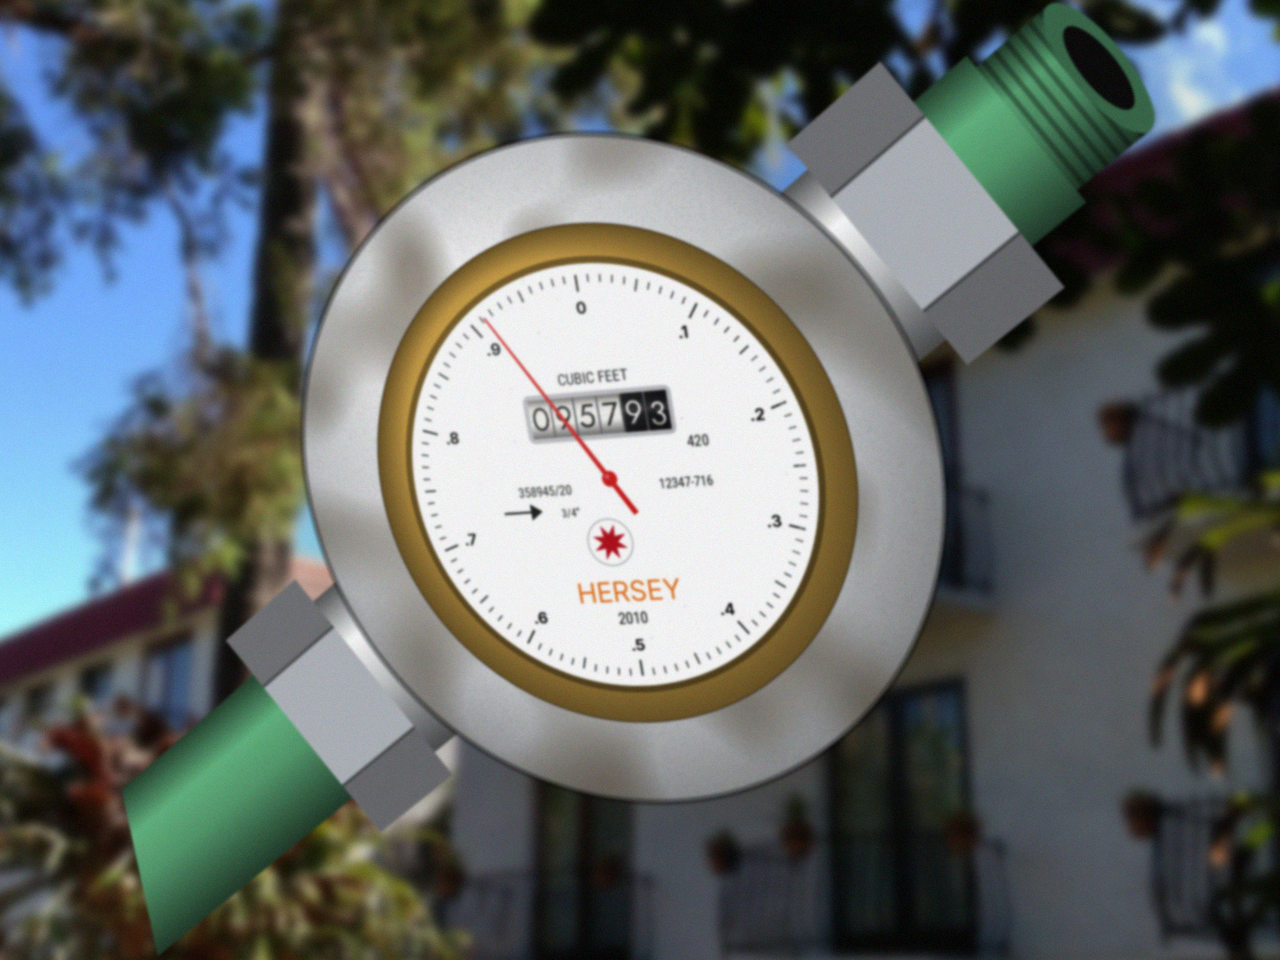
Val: 95792.91 ft³
